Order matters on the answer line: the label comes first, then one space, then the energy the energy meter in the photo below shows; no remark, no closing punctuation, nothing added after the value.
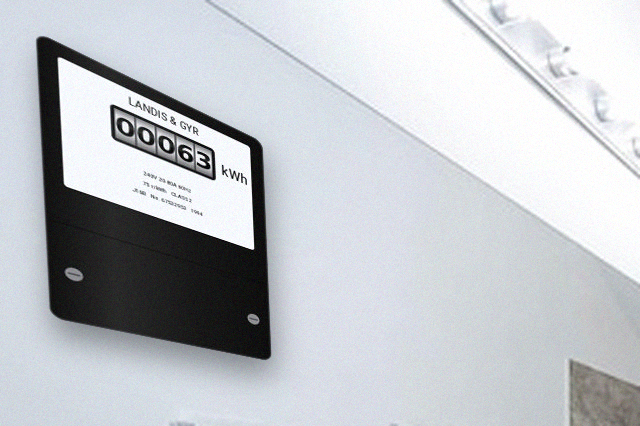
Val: 63 kWh
